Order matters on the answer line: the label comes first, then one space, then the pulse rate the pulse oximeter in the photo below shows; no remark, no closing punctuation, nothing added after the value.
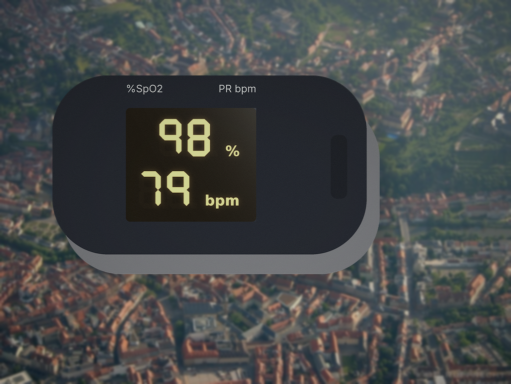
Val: 79 bpm
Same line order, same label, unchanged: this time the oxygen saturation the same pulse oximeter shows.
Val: 98 %
